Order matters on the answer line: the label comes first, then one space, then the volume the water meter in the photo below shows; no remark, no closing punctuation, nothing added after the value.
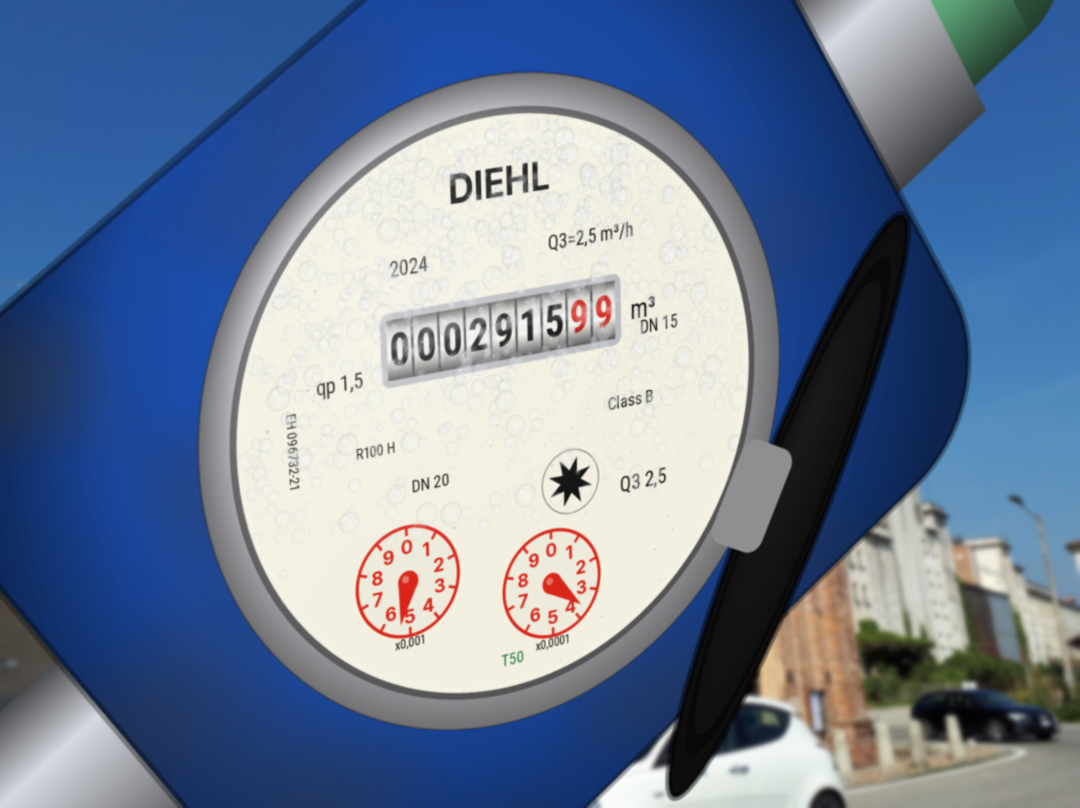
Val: 2915.9953 m³
